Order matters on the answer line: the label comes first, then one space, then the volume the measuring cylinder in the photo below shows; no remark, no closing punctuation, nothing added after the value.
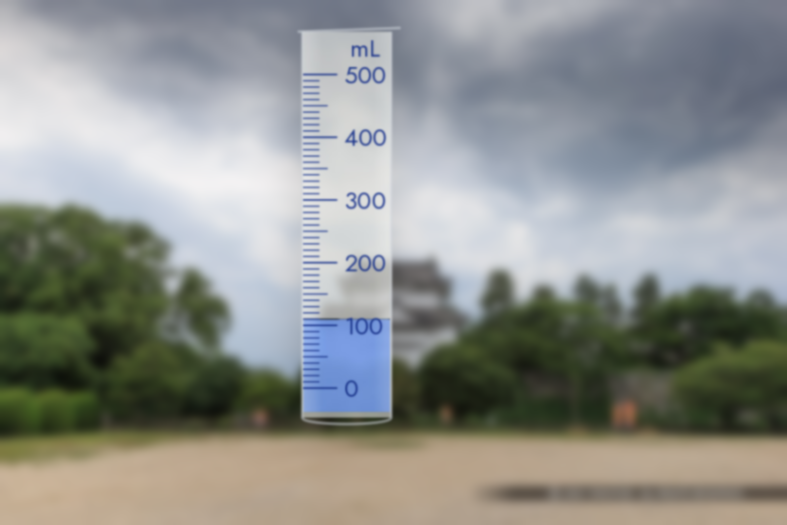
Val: 110 mL
